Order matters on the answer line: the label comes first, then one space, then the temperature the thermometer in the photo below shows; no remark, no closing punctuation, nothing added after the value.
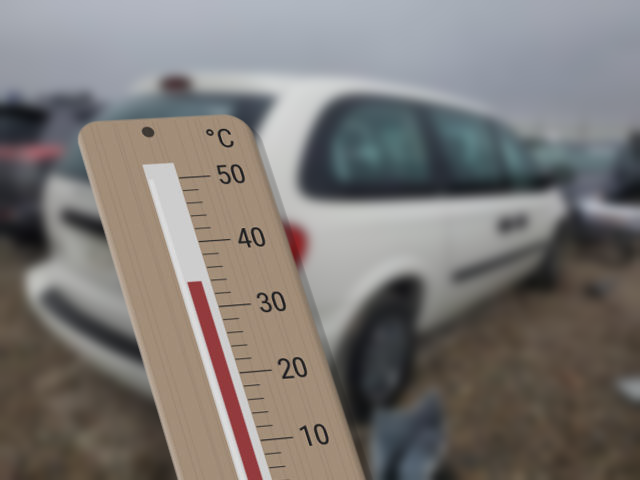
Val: 34 °C
